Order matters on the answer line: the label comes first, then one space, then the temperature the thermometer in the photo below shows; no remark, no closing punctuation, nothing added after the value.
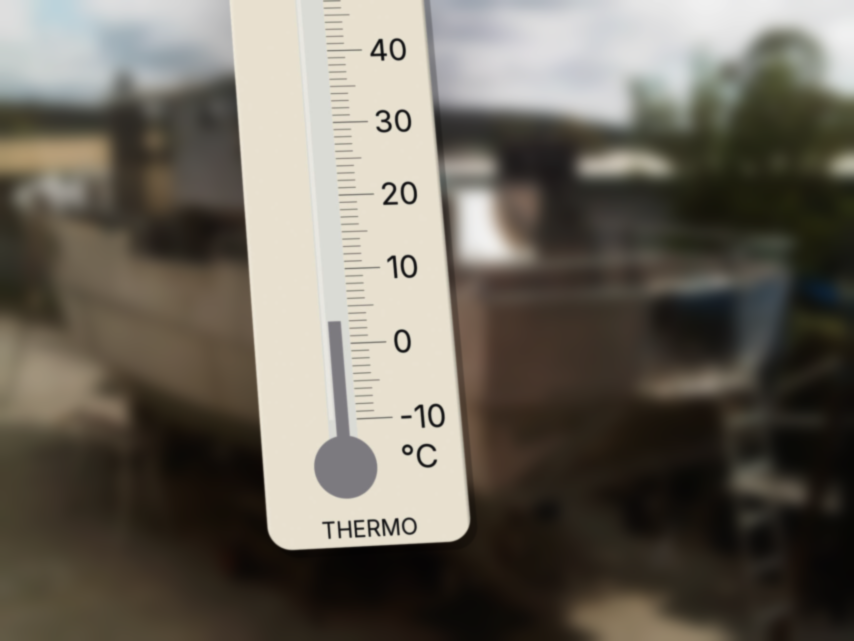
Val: 3 °C
